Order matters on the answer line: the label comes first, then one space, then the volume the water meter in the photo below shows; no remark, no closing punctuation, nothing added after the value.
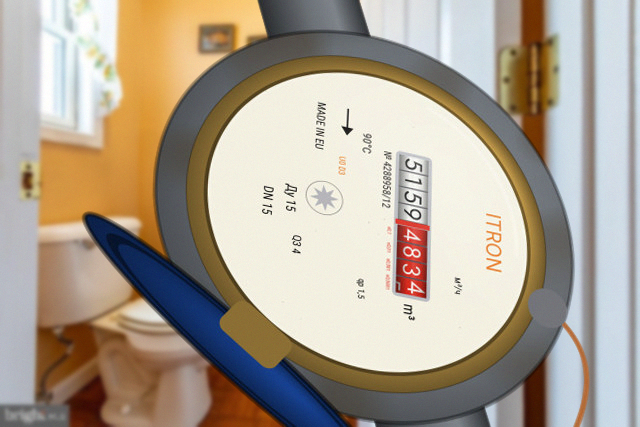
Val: 5159.4834 m³
